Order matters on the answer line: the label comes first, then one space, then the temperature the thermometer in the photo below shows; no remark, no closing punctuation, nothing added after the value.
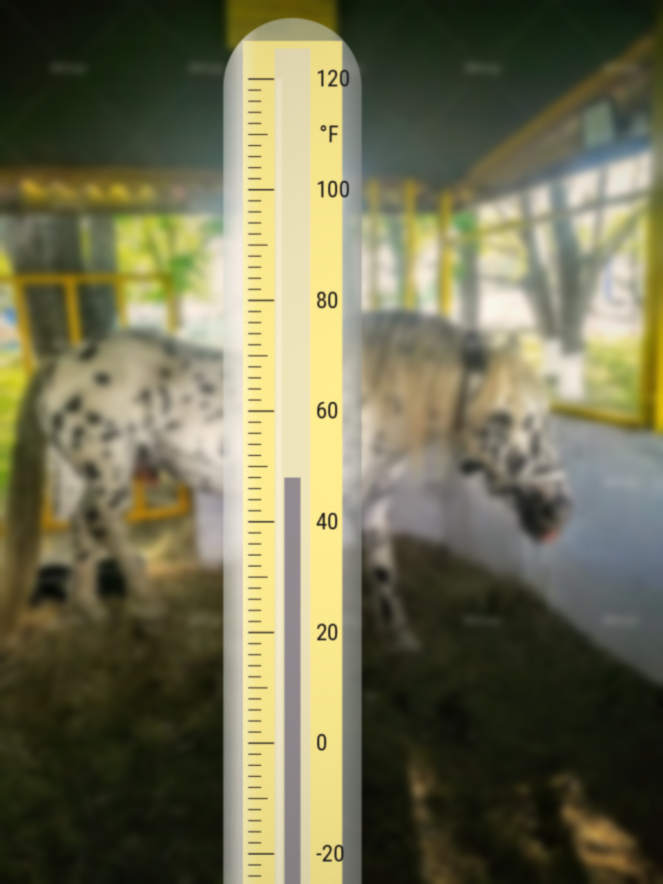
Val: 48 °F
